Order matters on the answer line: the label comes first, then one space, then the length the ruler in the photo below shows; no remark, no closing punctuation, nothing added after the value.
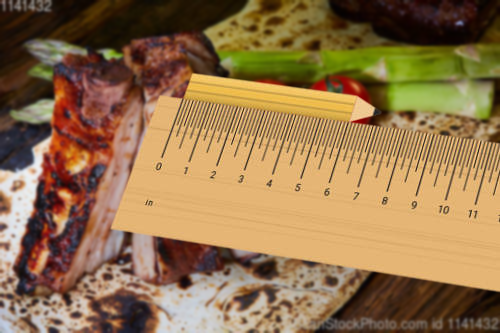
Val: 7 in
